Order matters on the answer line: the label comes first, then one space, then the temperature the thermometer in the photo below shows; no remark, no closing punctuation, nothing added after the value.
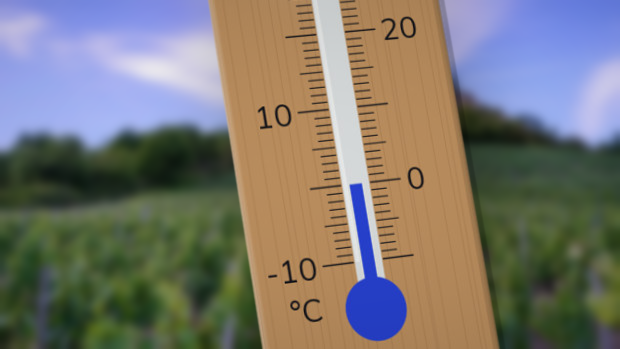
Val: 0 °C
